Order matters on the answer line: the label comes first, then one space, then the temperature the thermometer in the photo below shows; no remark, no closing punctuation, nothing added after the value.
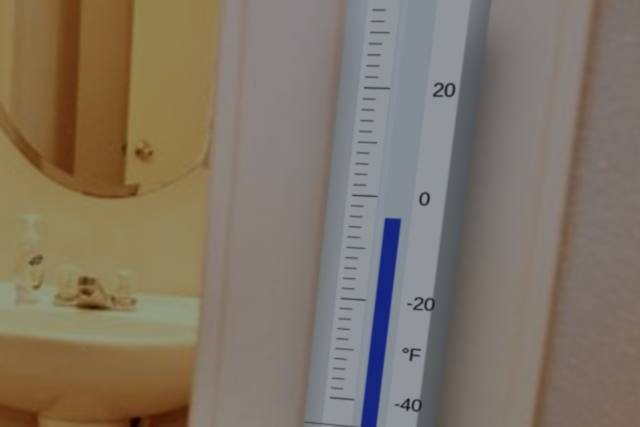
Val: -4 °F
